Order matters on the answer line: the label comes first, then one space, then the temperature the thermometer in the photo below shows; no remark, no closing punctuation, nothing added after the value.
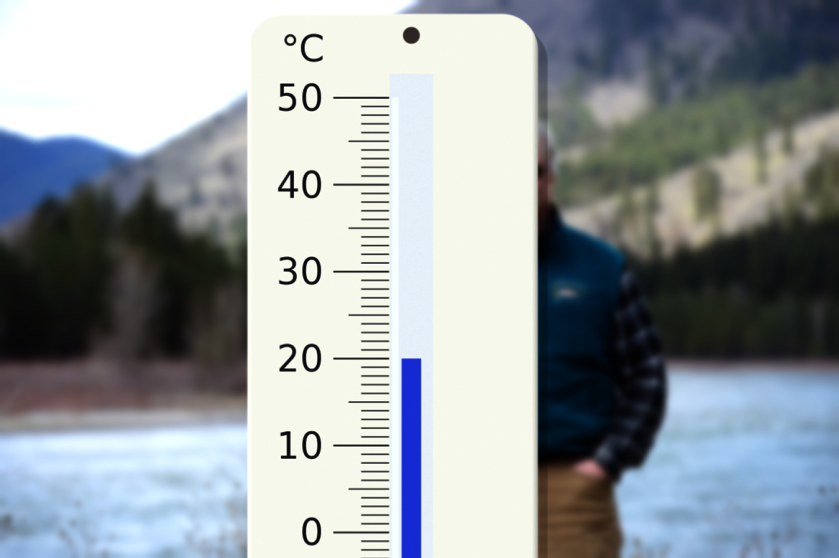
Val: 20 °C
